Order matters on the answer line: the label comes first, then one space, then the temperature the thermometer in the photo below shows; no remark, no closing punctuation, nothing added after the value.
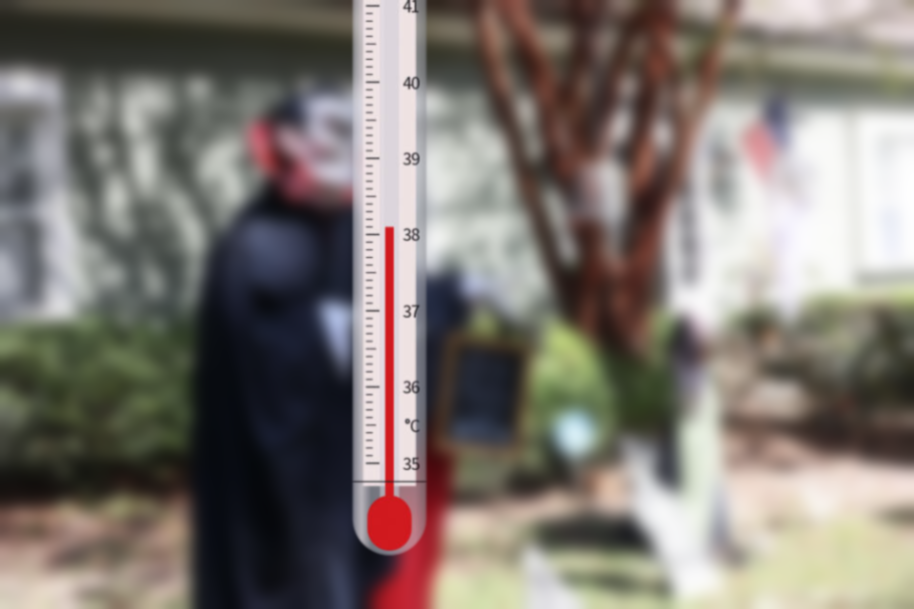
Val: 38.1 °C
